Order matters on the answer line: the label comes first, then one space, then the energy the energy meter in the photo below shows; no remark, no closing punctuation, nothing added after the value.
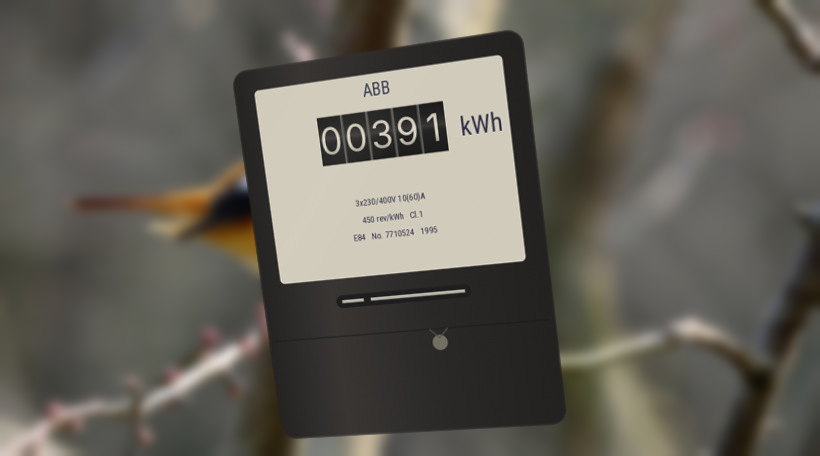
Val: 391 kWh
